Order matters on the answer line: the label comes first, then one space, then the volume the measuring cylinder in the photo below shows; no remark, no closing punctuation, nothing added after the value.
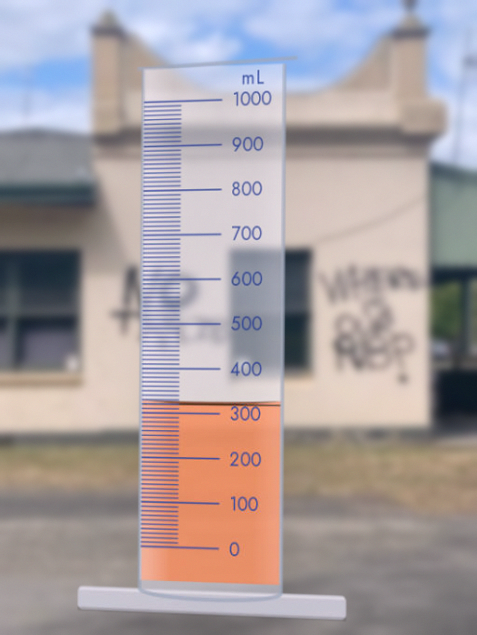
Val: 320 mL
